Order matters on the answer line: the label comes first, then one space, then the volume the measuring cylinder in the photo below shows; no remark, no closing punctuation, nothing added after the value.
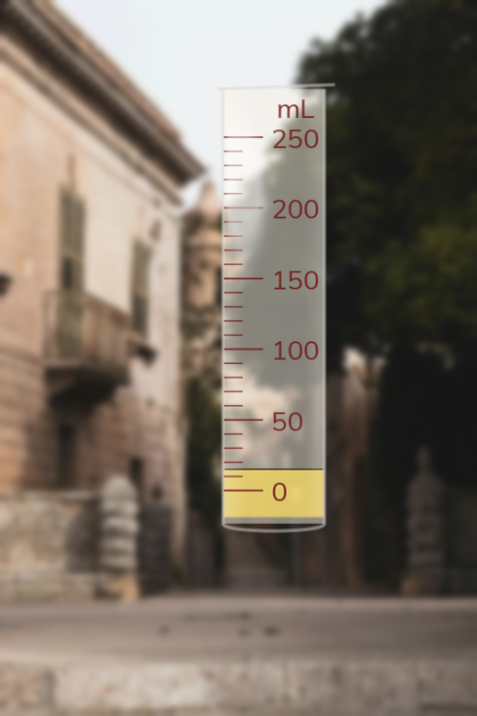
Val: 15 mL
